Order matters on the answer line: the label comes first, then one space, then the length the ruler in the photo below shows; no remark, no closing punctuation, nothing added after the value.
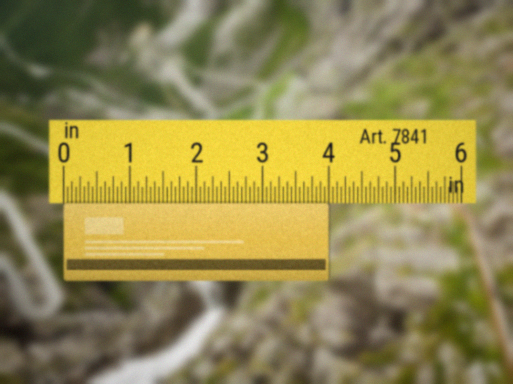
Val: 4 in
